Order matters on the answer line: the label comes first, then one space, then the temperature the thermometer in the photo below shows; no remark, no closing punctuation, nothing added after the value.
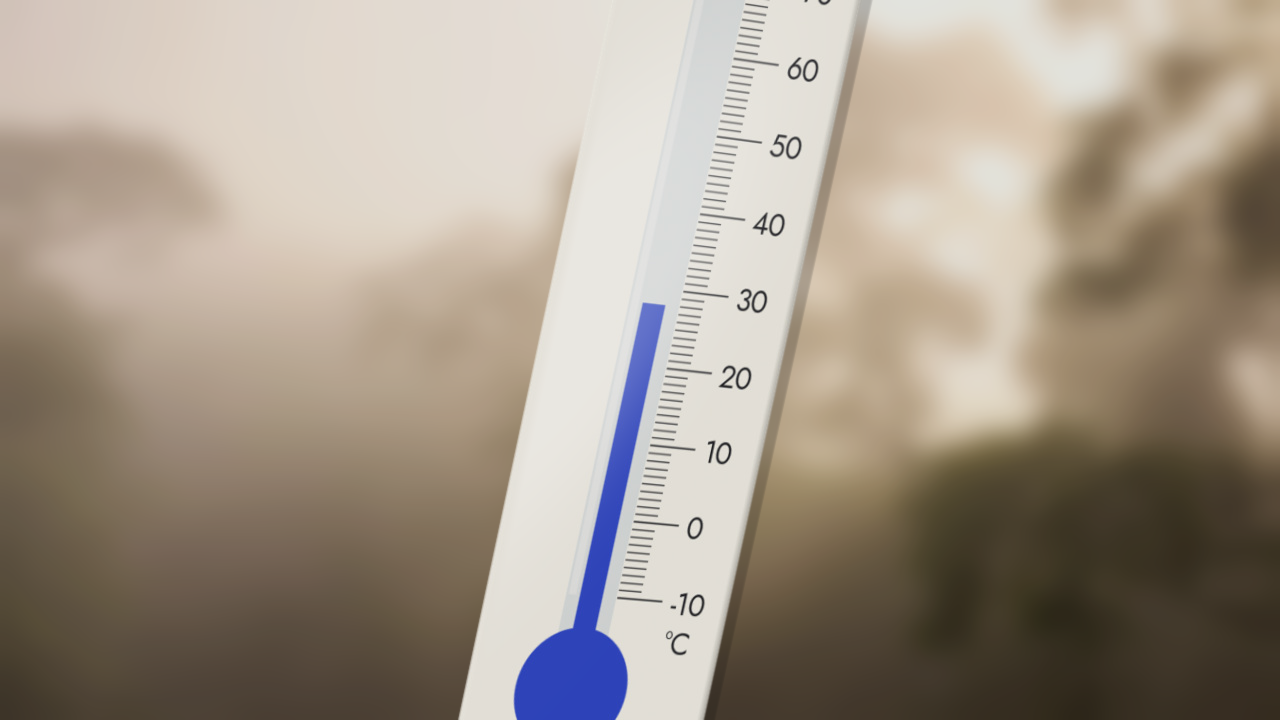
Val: 28 °C
